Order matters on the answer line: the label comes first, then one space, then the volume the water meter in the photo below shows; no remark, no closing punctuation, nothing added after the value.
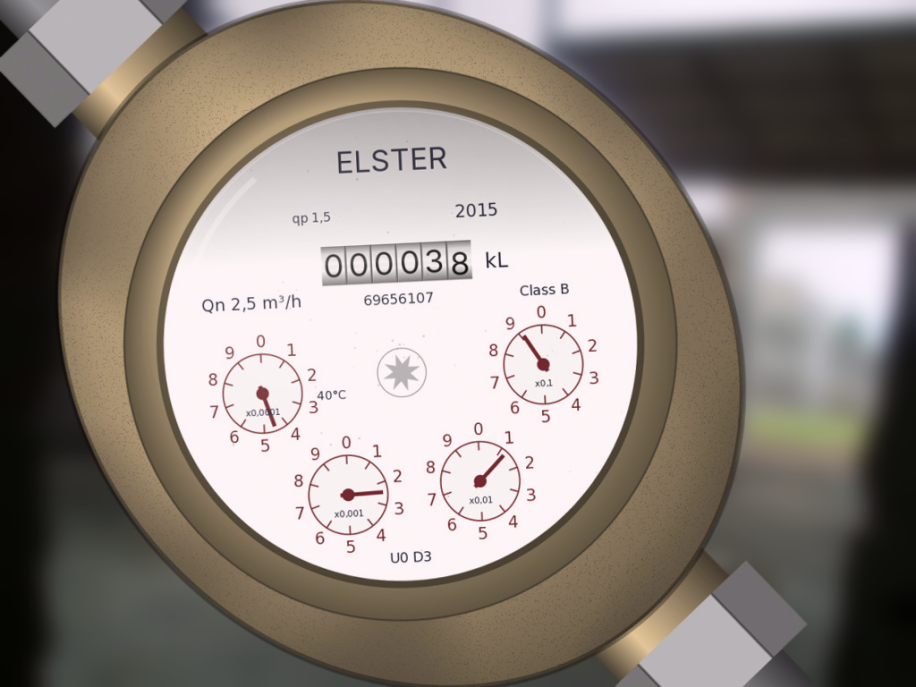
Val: 37.9124 kL
